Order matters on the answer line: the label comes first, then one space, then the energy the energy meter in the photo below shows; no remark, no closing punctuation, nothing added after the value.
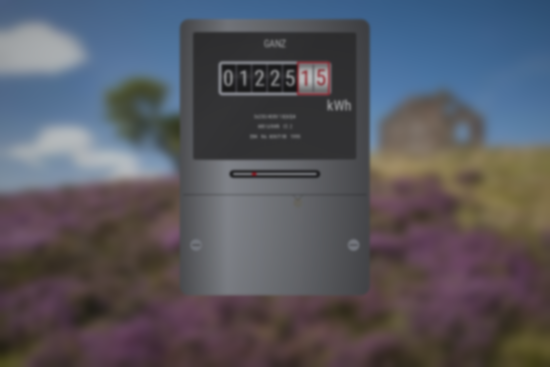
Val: 1225.15 kWh
